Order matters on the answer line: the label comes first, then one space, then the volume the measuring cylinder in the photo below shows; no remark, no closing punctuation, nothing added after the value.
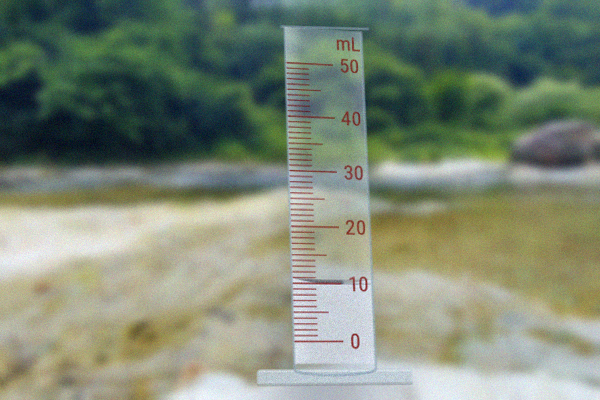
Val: 10 mL
